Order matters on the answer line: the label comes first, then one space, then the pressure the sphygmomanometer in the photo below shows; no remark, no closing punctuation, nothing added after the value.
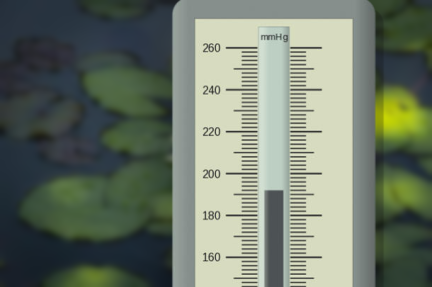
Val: 192 mmHg
